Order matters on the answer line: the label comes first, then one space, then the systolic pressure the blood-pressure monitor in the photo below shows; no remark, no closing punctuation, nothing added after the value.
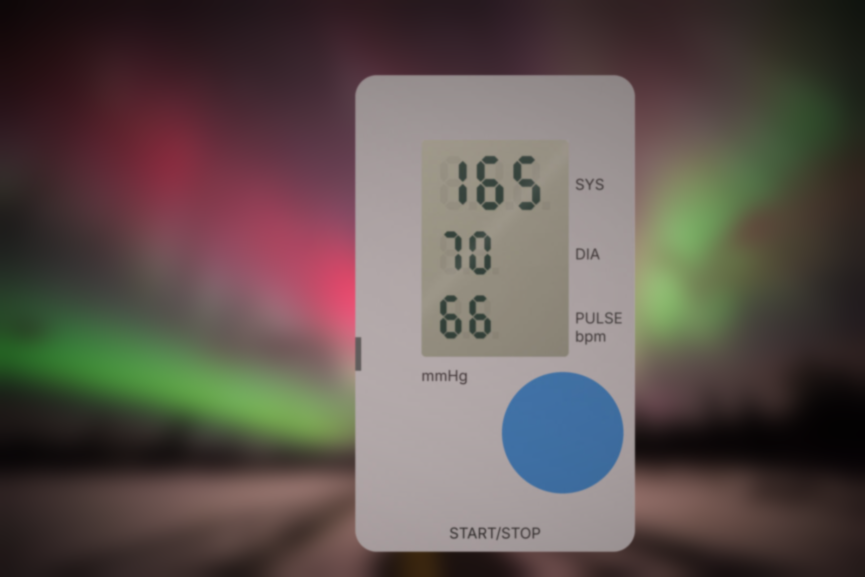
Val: 165 mmHg
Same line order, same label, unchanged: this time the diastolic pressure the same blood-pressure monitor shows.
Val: 70 mmHg
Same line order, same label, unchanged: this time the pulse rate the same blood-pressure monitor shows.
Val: 66 bpm
